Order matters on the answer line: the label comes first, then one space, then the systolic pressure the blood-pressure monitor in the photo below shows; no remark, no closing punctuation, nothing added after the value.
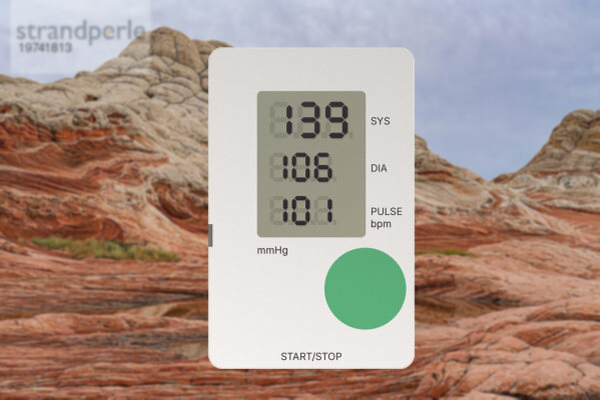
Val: 139 mmHg
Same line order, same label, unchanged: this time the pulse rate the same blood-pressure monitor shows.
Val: 101 bpm
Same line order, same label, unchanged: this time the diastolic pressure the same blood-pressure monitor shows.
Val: 106 mmHg
